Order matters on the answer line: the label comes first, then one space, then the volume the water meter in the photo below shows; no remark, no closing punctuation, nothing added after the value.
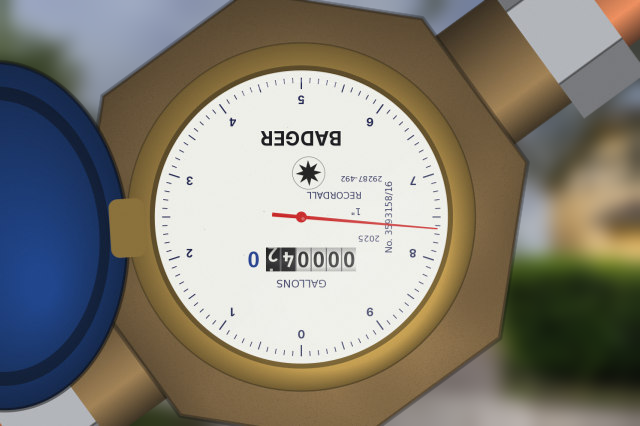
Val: 417.6 gal
